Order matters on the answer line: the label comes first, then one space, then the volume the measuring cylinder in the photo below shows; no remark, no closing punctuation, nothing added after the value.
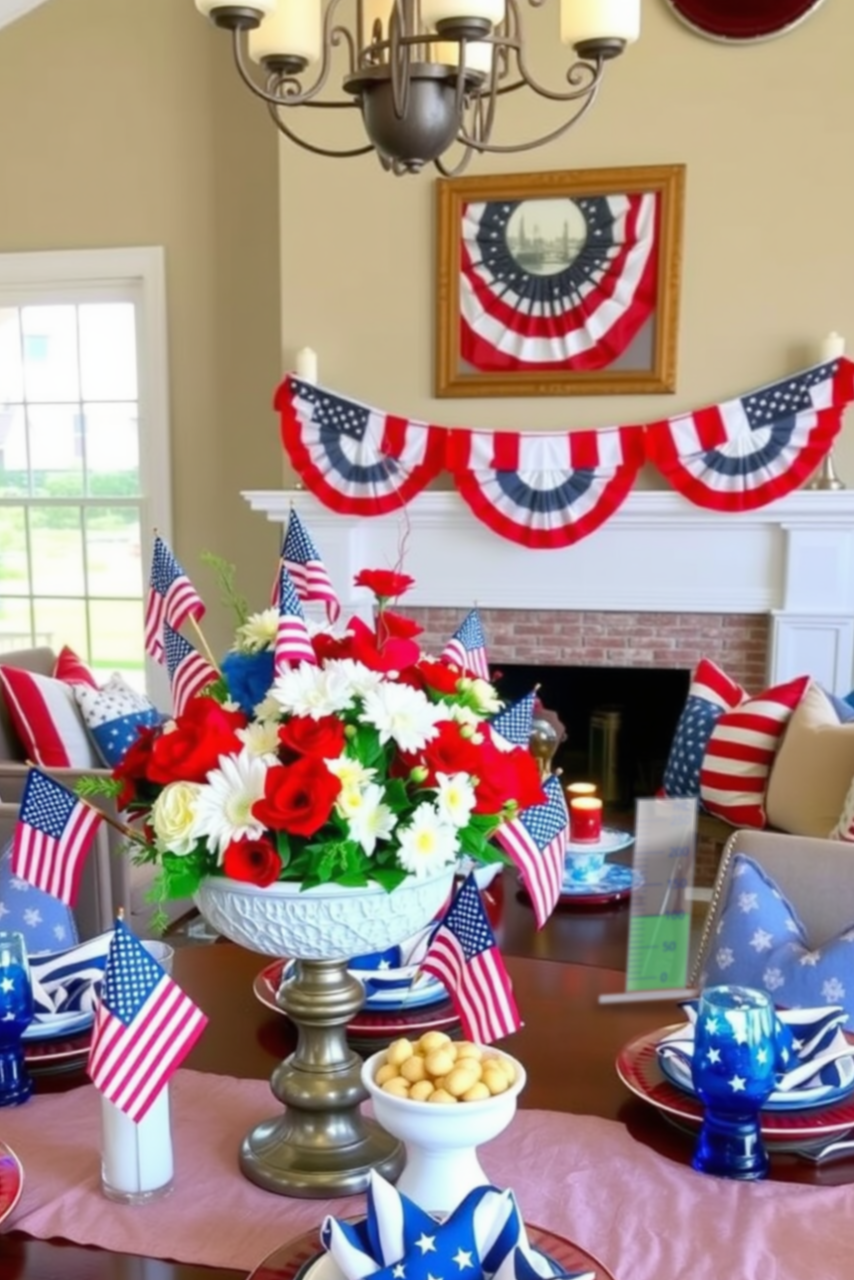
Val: 100 mL
